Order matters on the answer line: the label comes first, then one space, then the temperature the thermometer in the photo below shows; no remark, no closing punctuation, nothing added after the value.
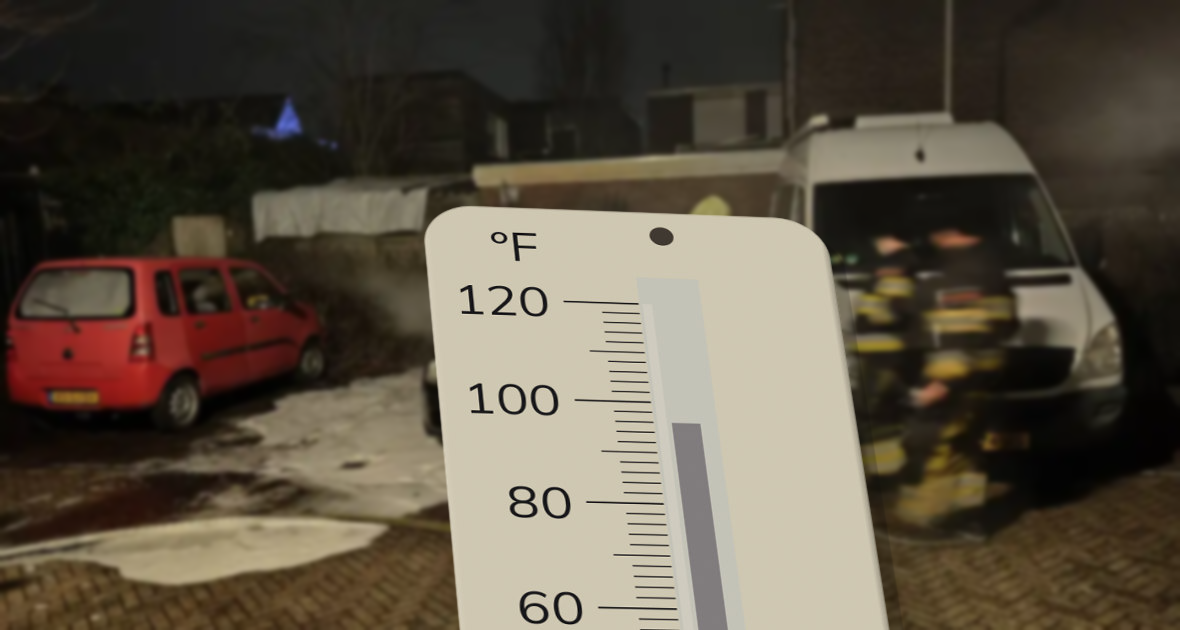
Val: 96 °F
